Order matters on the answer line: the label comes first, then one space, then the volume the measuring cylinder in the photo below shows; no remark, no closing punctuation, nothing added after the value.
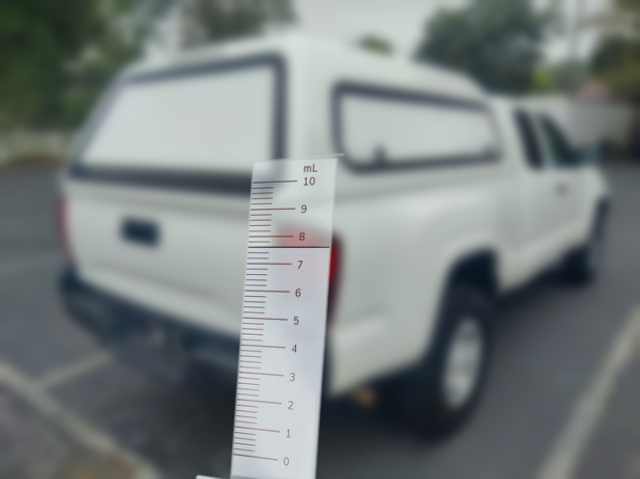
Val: 7.6 mL
